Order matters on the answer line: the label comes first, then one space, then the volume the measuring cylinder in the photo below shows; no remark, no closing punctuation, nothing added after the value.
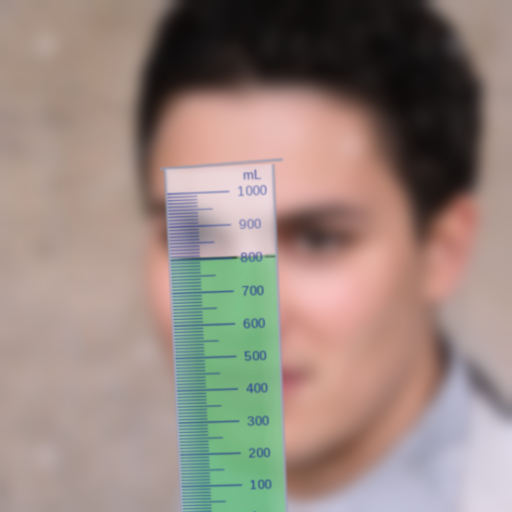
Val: 800 mL
